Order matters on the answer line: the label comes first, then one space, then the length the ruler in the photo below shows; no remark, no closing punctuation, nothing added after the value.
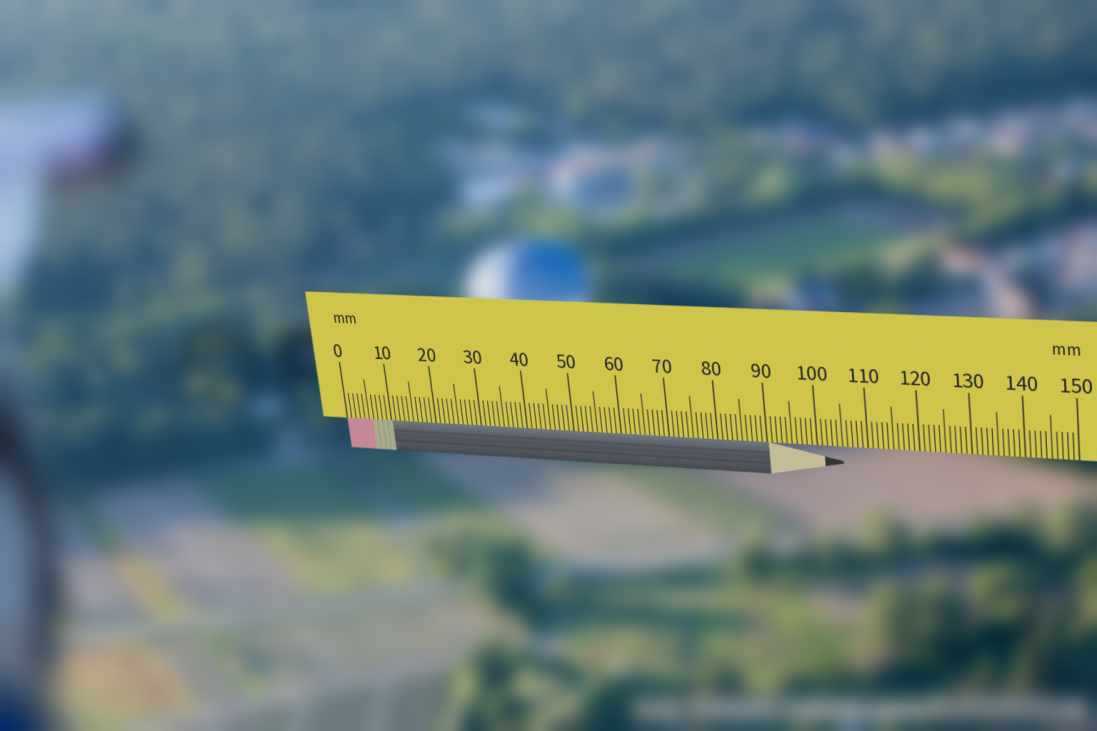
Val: 105 mm
